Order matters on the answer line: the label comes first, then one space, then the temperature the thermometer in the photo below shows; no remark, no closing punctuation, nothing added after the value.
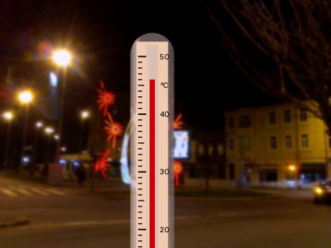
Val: 46 °C
